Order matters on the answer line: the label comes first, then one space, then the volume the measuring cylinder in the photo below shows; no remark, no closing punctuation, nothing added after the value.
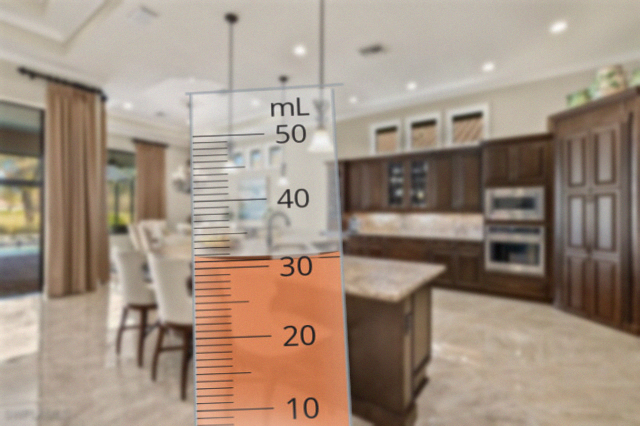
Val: 31 mL
